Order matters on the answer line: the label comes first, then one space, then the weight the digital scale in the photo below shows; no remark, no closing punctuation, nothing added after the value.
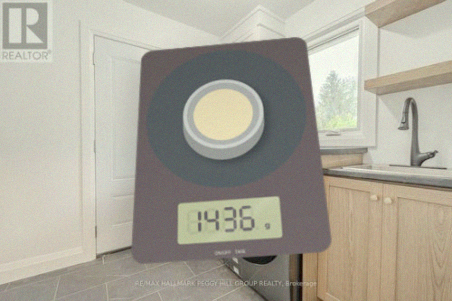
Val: 1436 g
